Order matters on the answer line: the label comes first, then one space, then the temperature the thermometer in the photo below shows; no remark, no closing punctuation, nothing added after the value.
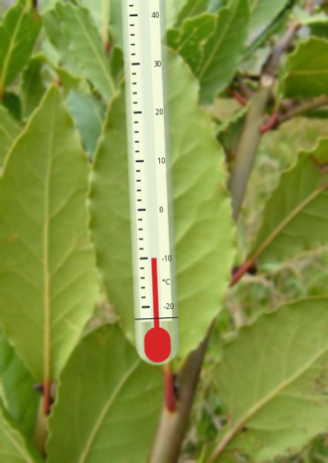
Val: -10 °C
